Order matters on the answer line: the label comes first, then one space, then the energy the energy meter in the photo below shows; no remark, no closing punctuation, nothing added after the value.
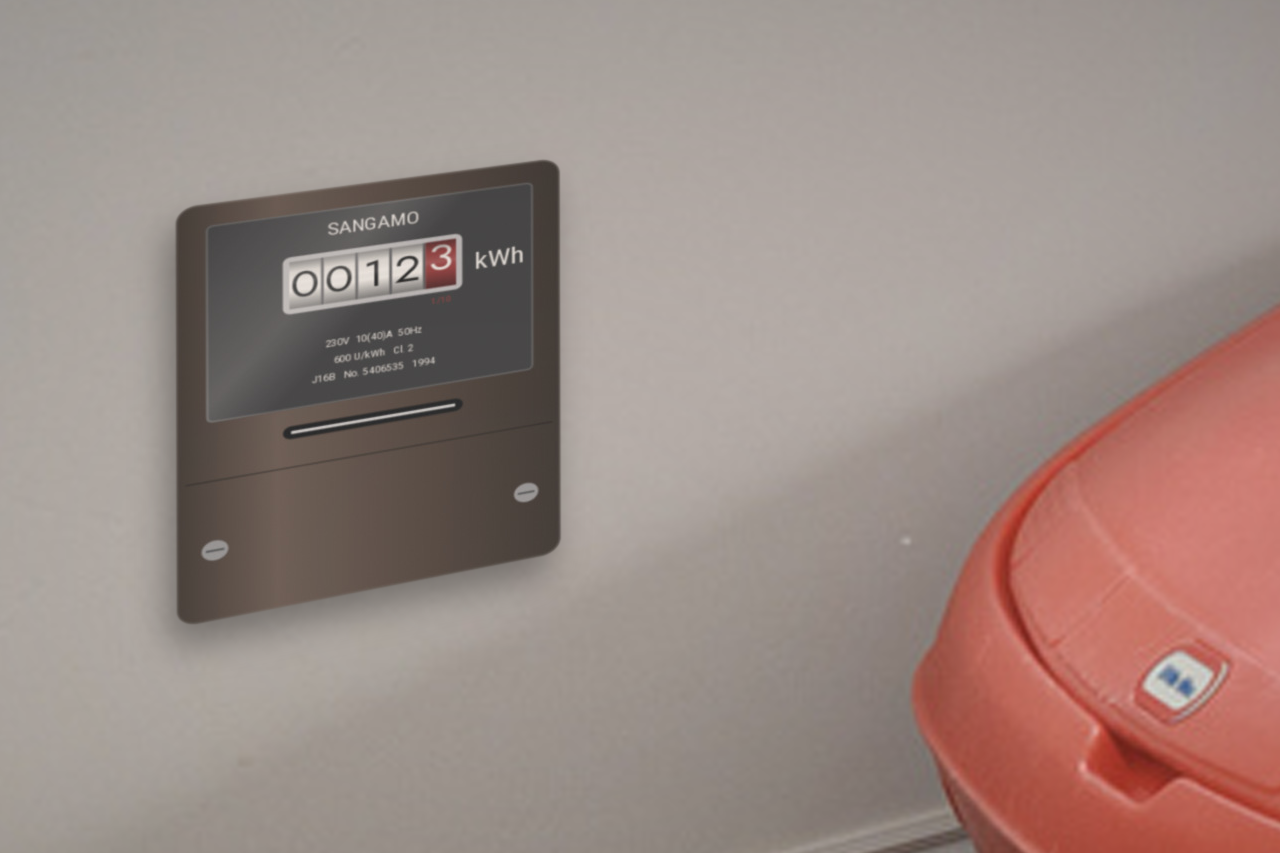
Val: 12.3 kWh
